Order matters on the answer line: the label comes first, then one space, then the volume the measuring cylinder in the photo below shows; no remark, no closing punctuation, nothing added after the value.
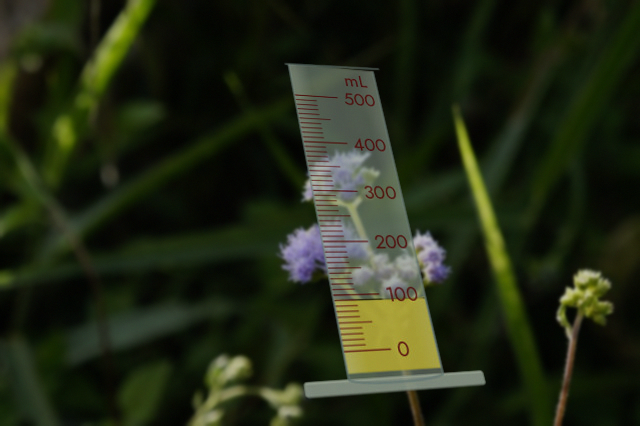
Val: 90 mL
